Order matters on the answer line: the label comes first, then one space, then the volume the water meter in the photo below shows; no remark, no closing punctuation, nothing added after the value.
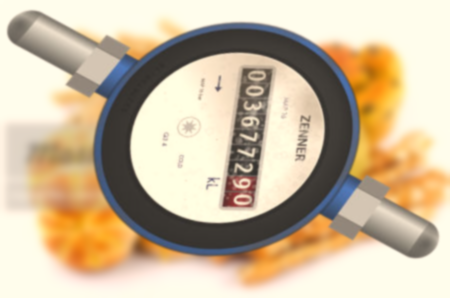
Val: 36772.90 kL
